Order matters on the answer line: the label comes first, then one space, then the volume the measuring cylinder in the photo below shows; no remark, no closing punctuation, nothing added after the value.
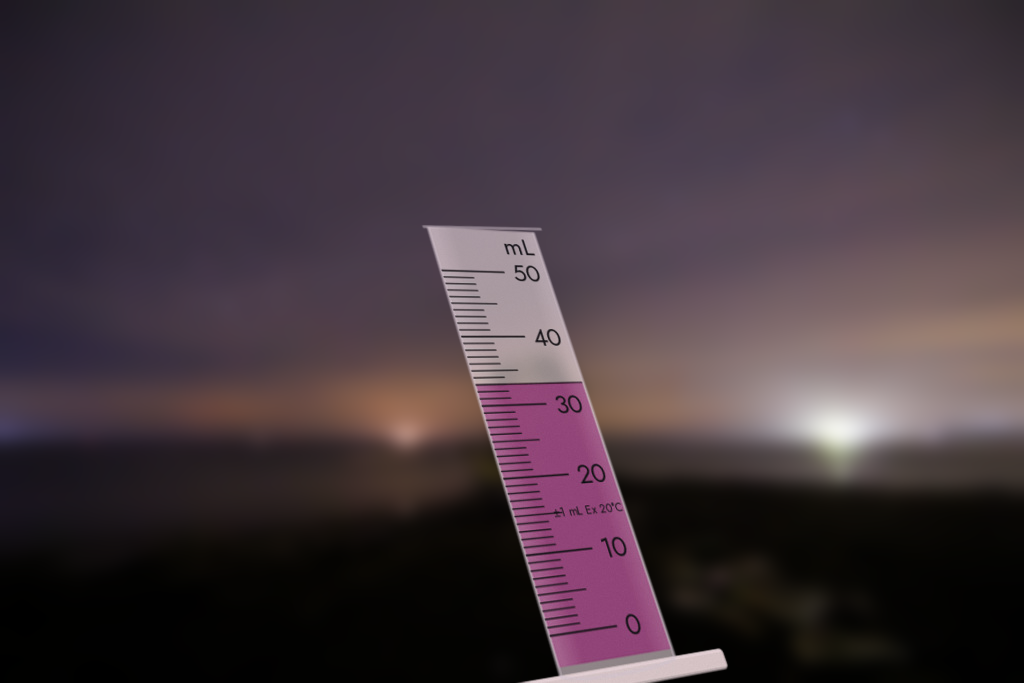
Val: 33 mL
